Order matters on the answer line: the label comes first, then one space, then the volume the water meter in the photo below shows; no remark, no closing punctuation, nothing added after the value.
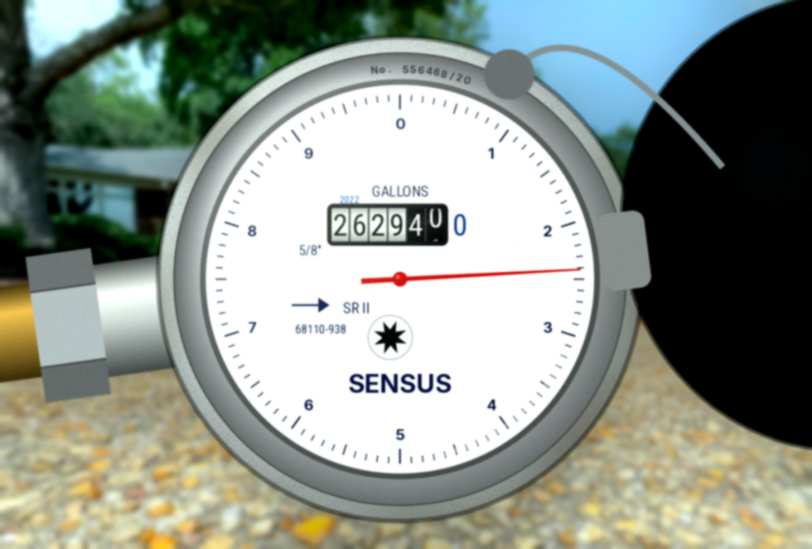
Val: 2629402.4 gal
